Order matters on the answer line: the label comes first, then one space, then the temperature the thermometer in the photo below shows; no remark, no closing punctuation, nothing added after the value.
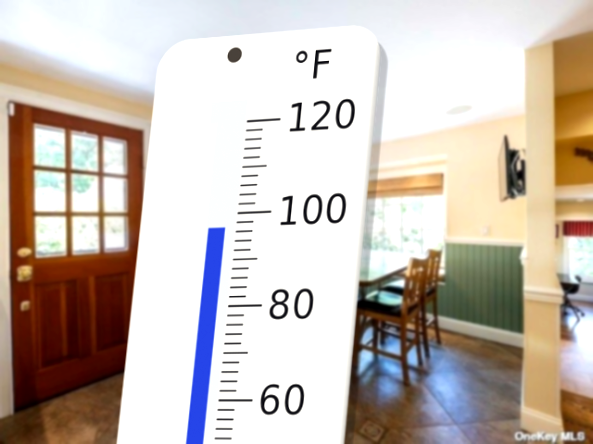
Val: 97 °F
